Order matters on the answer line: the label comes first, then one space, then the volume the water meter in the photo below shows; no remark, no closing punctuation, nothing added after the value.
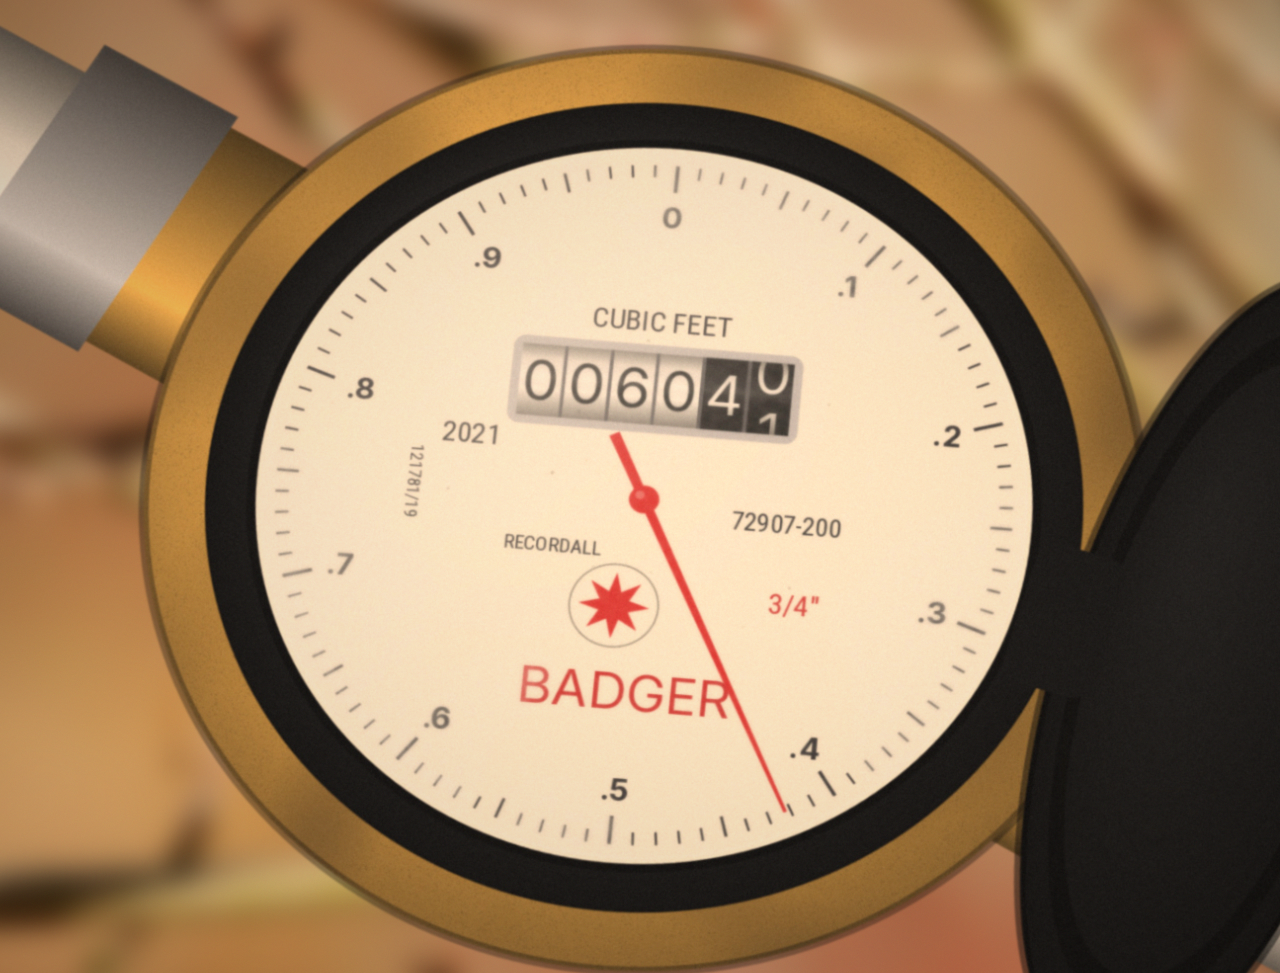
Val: 6040.42 ft³
